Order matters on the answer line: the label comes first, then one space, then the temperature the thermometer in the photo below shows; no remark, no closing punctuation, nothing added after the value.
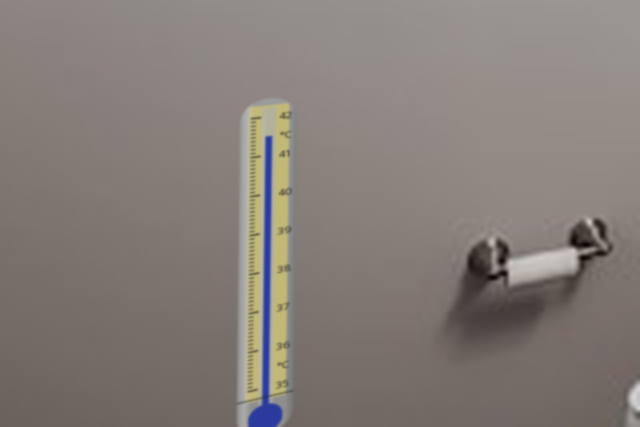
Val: 41.5 °C
